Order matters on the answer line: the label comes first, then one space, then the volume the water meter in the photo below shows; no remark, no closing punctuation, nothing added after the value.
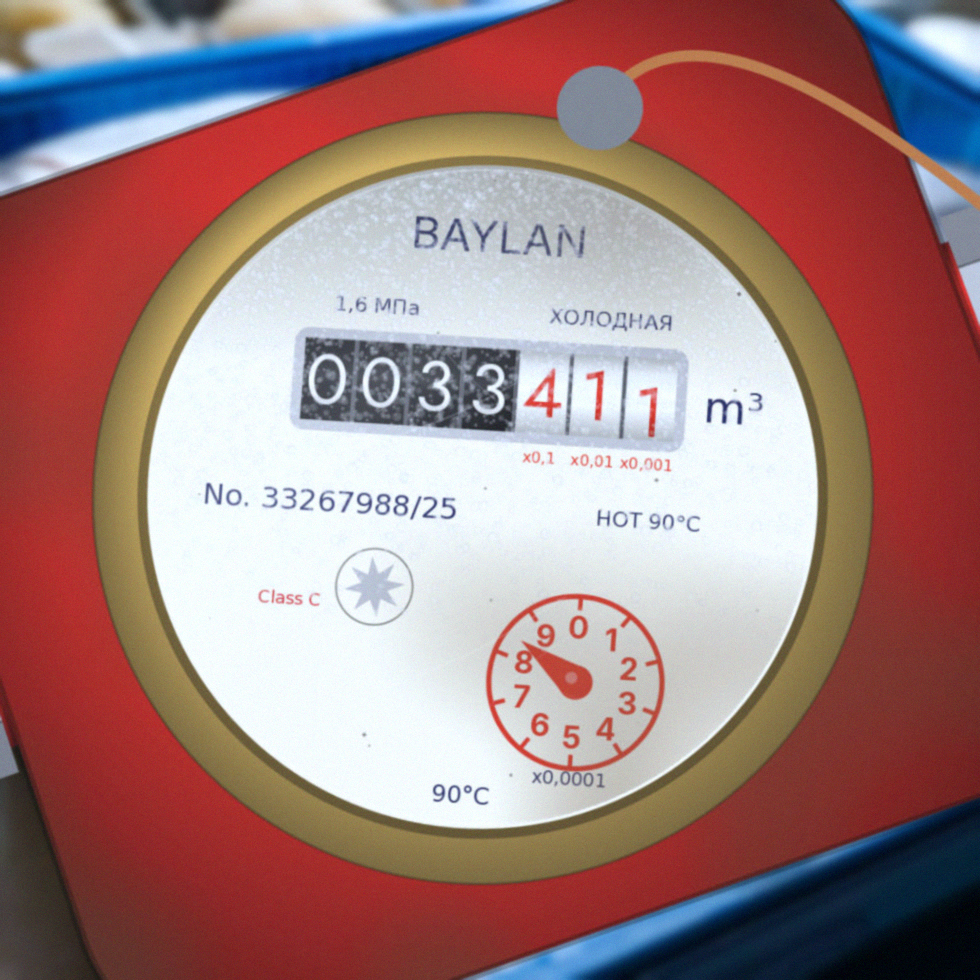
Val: 33.4108 m³
